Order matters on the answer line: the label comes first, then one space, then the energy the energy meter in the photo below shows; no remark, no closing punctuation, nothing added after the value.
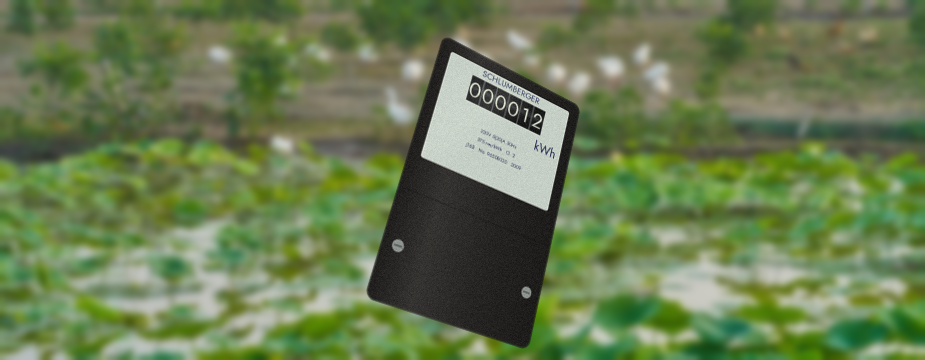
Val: 12 kWh
